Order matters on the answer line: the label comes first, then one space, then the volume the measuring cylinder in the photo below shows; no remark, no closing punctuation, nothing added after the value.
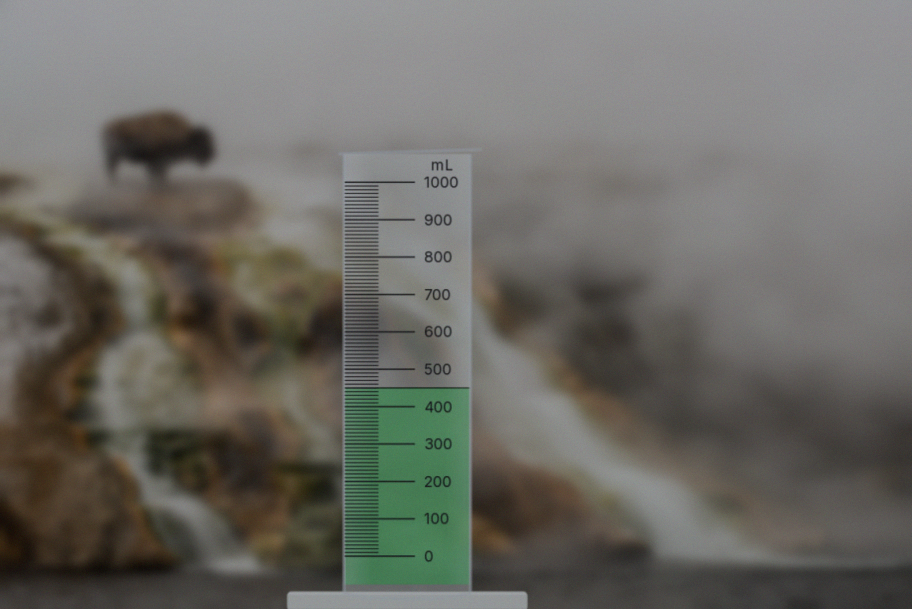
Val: 450 mL
